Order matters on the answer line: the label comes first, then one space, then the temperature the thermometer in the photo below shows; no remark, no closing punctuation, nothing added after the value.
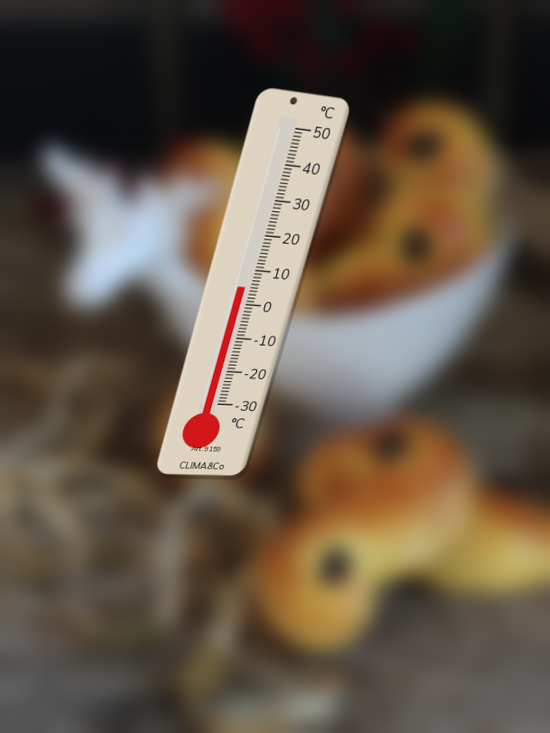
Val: 5 °C
